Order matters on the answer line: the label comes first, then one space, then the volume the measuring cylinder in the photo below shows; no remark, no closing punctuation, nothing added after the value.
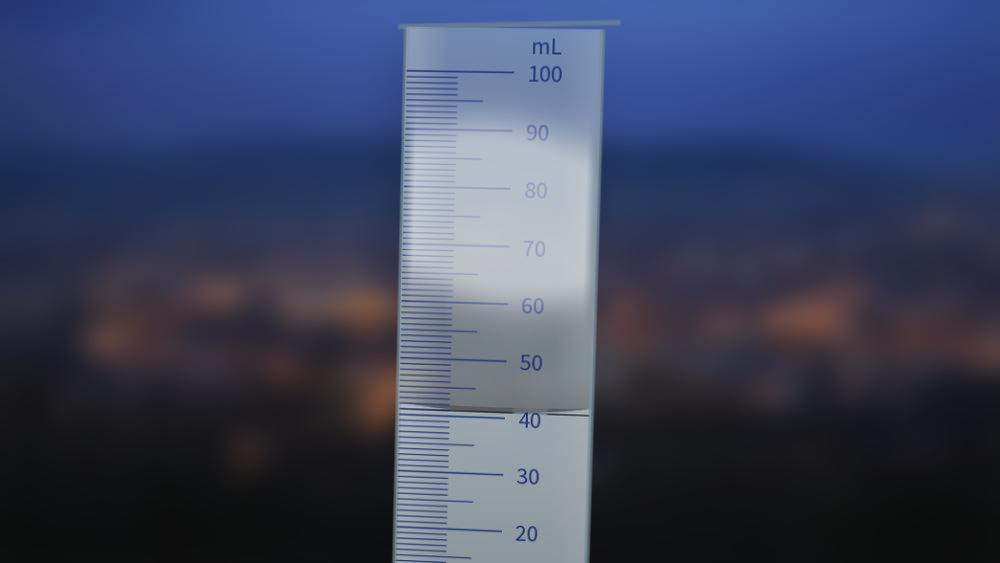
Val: 41 mL
